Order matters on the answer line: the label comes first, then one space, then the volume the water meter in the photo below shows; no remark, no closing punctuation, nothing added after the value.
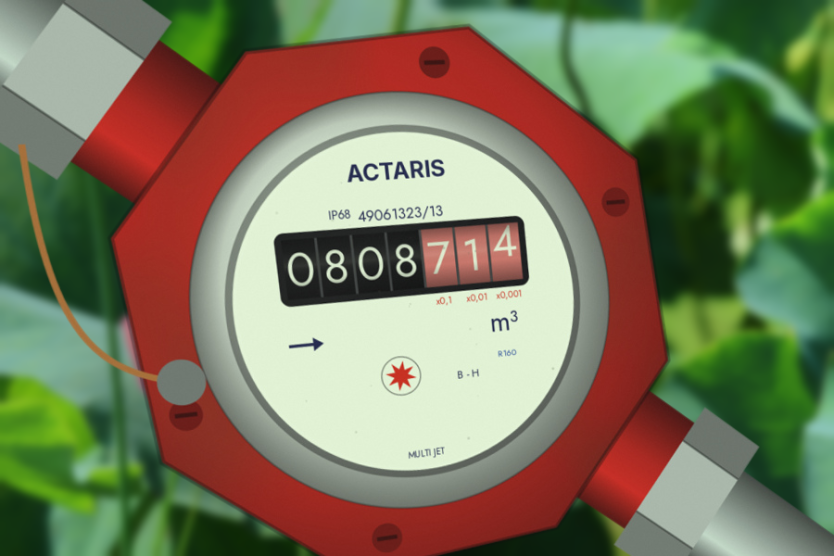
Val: 808.714 m³
